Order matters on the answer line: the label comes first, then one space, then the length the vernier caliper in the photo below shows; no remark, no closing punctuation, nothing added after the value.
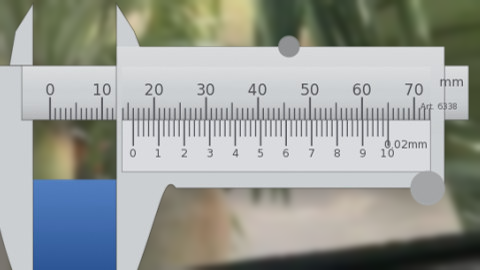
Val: 16.0 mm
